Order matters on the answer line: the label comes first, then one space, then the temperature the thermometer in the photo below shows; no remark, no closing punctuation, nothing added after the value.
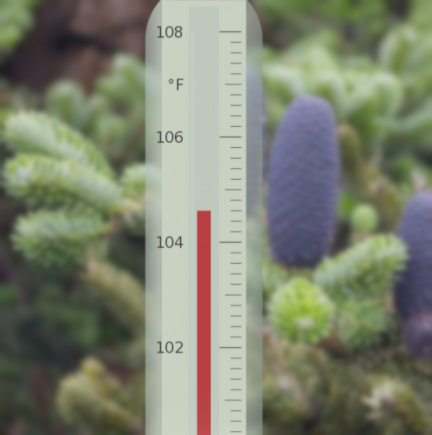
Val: 104.6 °F
